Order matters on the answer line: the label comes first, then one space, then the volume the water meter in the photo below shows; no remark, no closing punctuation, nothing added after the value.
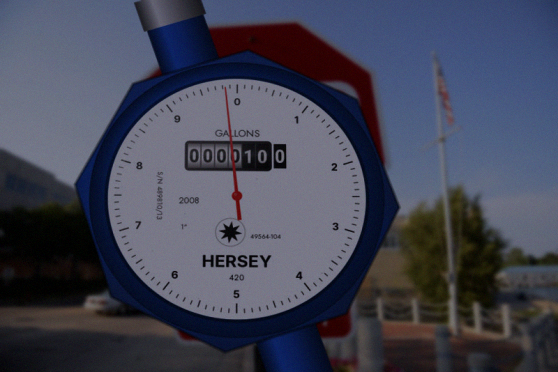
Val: 99.8 gal
